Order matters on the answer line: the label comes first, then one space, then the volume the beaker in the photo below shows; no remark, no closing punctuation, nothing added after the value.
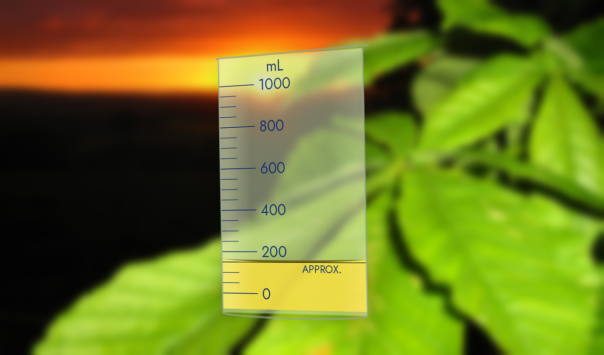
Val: 150 mL
